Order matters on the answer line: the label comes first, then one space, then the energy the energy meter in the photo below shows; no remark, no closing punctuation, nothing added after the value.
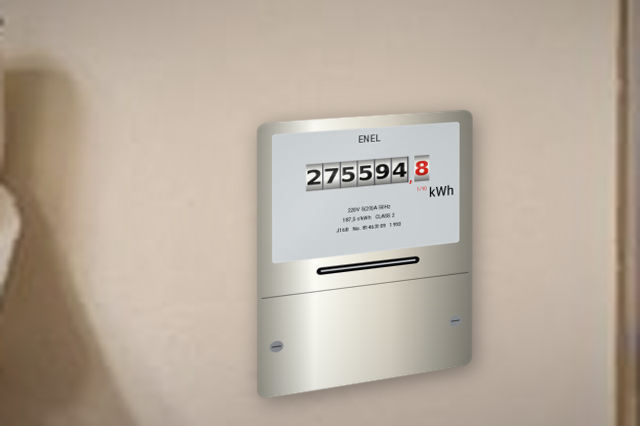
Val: 275594.8 kWh
